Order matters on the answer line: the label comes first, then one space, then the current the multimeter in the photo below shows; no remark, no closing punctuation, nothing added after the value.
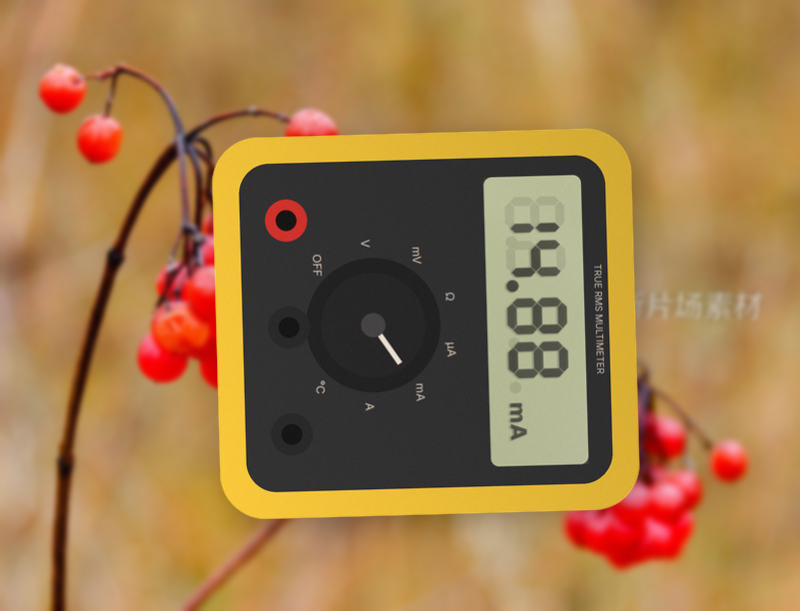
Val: 14.88 mA
